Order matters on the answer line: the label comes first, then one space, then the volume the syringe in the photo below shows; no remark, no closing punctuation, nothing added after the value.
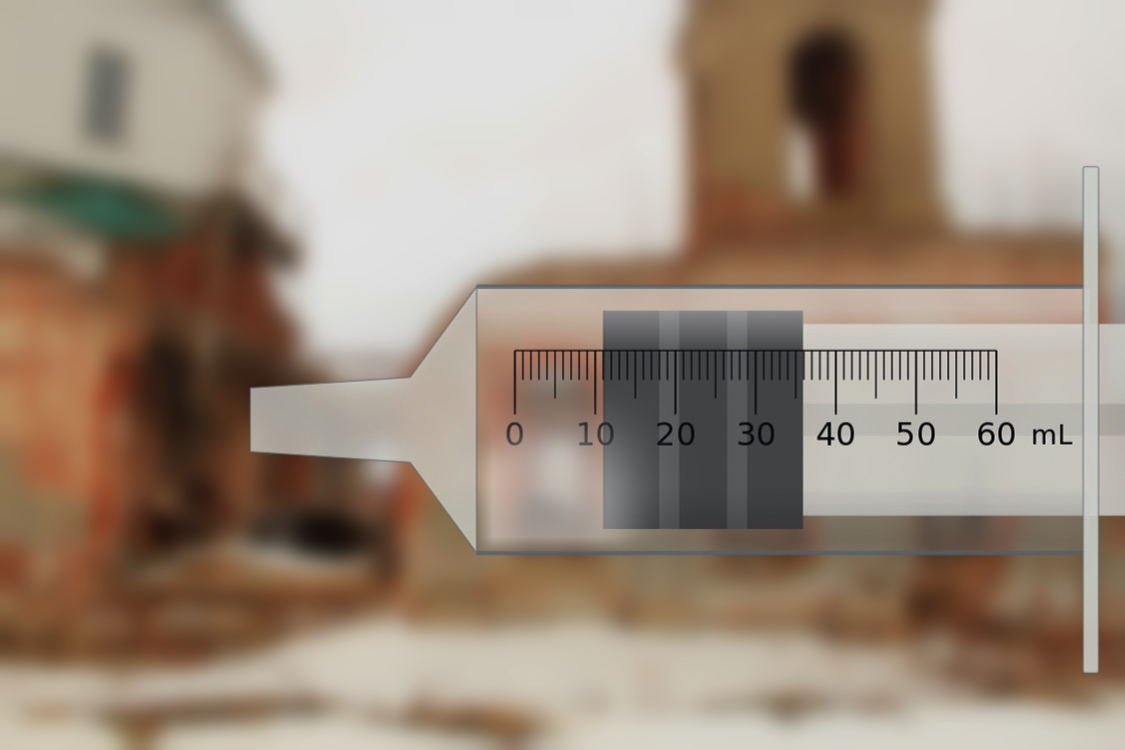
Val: 11 mL
